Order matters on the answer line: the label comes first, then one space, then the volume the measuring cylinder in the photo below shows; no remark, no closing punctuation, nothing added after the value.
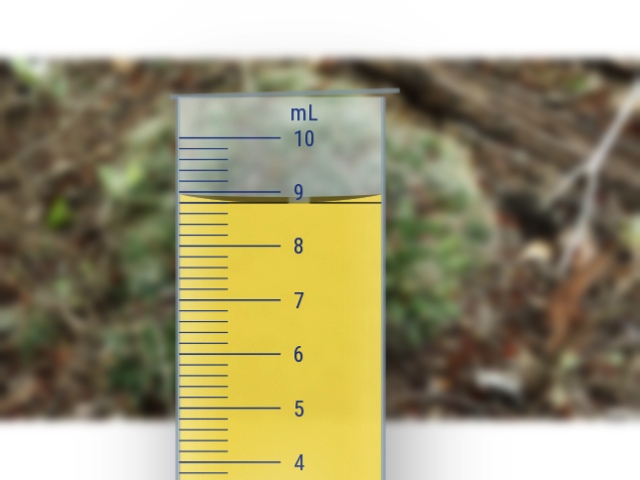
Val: 8.8 mL
